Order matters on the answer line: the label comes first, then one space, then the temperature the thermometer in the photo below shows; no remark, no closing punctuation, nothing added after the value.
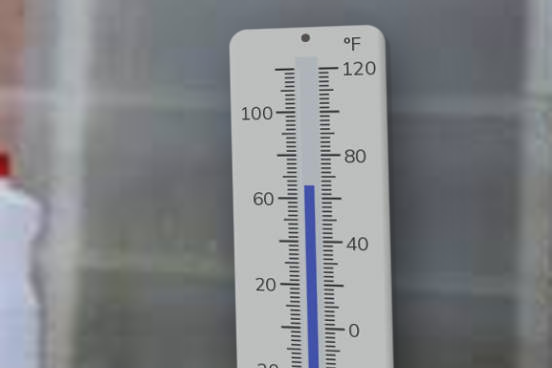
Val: 66 °F
